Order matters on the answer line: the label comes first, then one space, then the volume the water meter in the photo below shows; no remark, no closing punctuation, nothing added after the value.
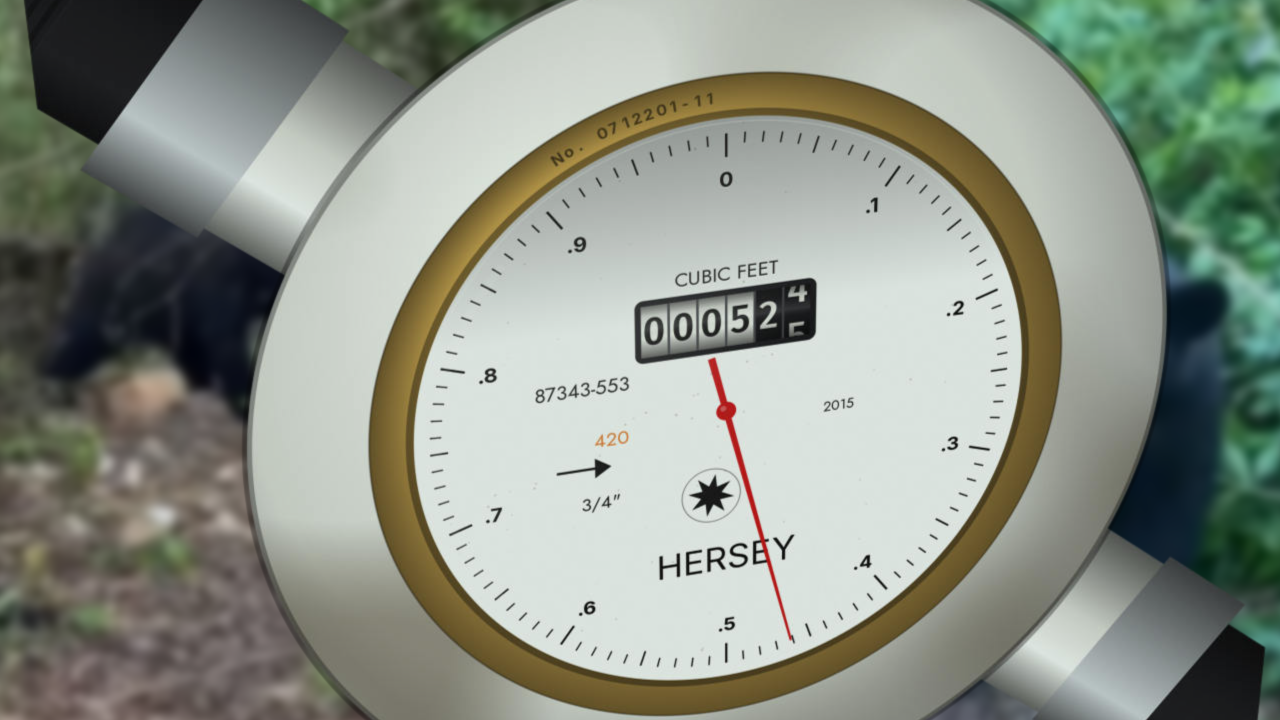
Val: 524.46 ft³
